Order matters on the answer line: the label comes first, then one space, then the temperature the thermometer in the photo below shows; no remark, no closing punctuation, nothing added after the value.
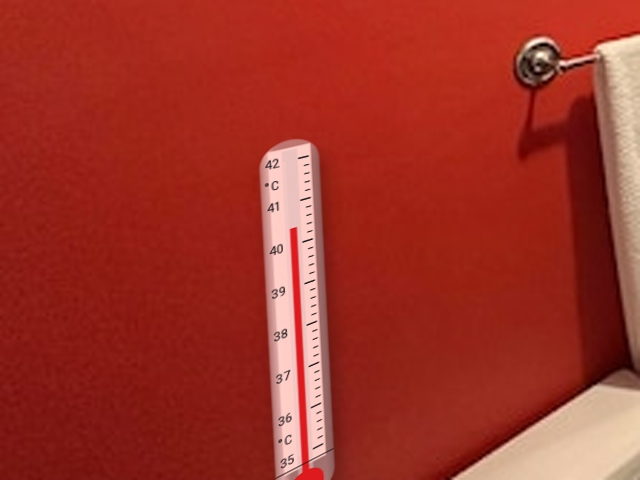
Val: 40.4 °C
